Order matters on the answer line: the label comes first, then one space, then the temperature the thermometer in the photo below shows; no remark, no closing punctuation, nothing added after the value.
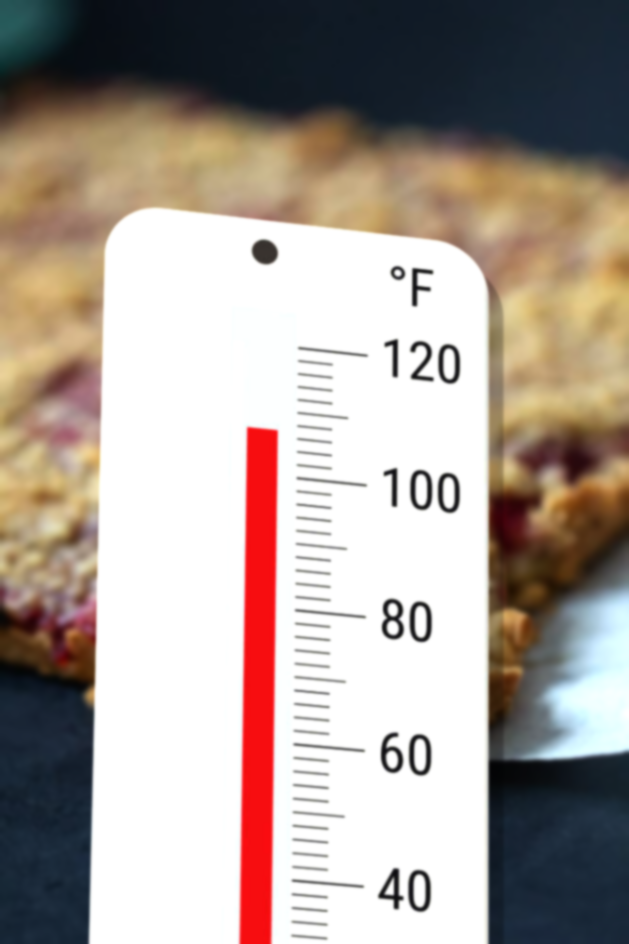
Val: 107 °F
